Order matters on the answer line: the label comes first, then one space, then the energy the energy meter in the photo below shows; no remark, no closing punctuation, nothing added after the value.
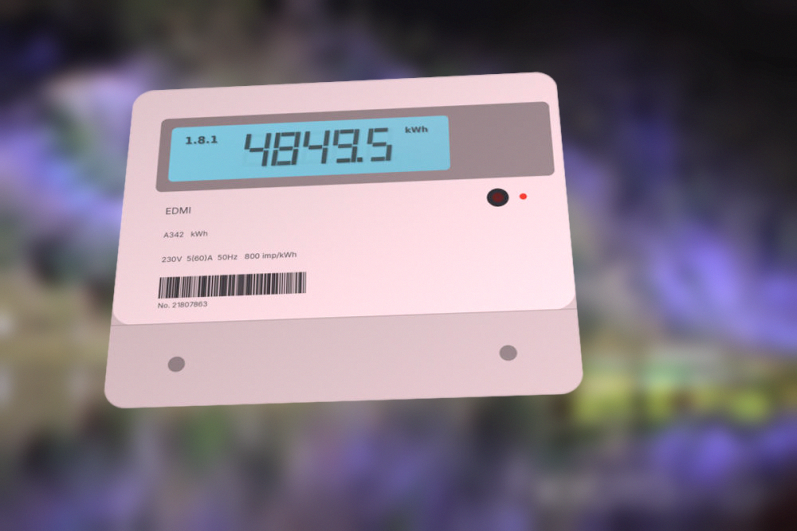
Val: 4849.5 kWh
